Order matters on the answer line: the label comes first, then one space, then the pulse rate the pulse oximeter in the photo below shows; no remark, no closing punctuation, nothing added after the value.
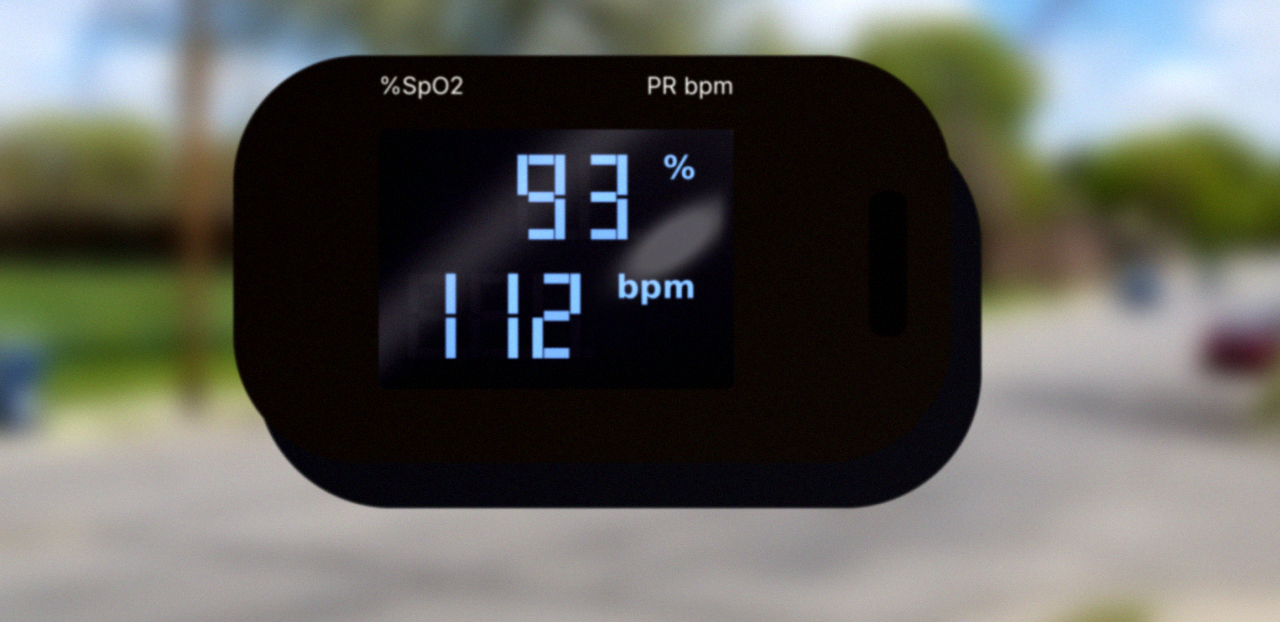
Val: 112 bpm
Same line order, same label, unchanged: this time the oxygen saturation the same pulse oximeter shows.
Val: 93 %
